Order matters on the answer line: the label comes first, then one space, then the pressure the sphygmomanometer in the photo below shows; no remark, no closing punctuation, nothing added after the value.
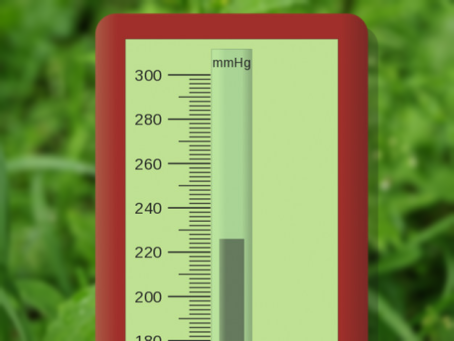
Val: 226 mmHg
